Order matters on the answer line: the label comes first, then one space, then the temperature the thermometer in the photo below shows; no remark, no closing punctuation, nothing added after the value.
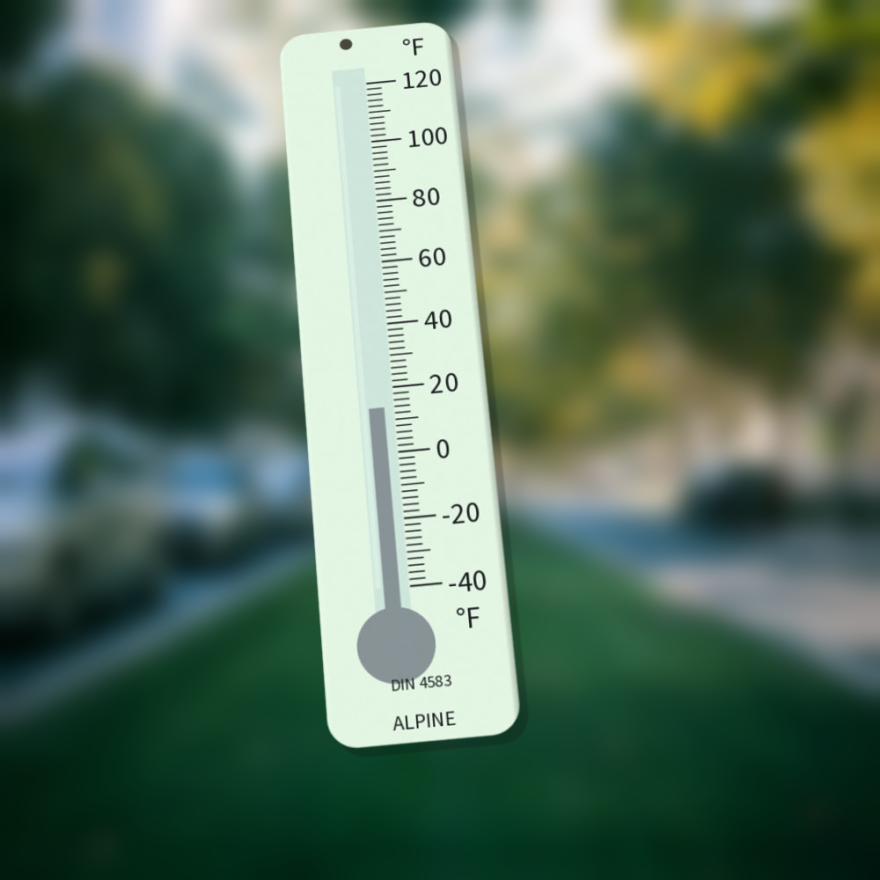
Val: 14 °F
